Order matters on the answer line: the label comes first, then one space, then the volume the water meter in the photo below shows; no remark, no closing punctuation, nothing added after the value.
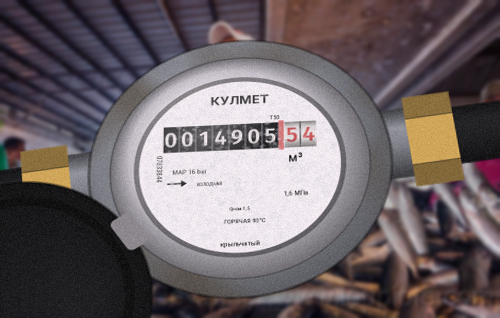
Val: 14905.54 m³
